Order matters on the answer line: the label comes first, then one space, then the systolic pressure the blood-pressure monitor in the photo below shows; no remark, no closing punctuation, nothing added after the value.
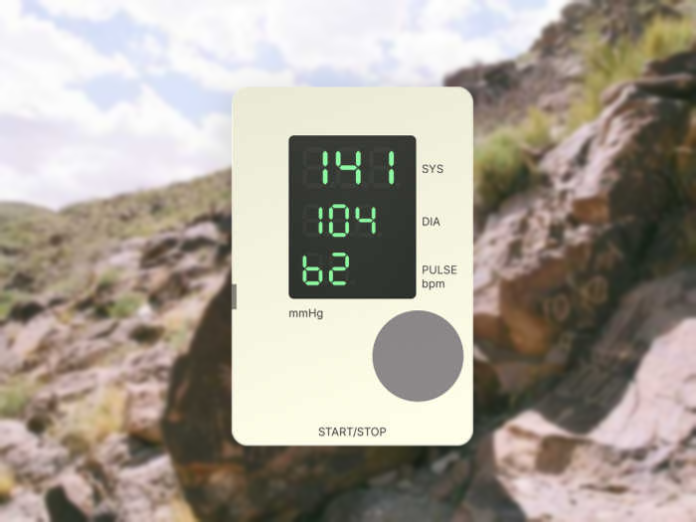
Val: 141 mmHg
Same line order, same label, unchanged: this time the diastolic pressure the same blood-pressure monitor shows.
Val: 104 mmHg
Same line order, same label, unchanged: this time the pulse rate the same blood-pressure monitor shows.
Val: 62 bpm
